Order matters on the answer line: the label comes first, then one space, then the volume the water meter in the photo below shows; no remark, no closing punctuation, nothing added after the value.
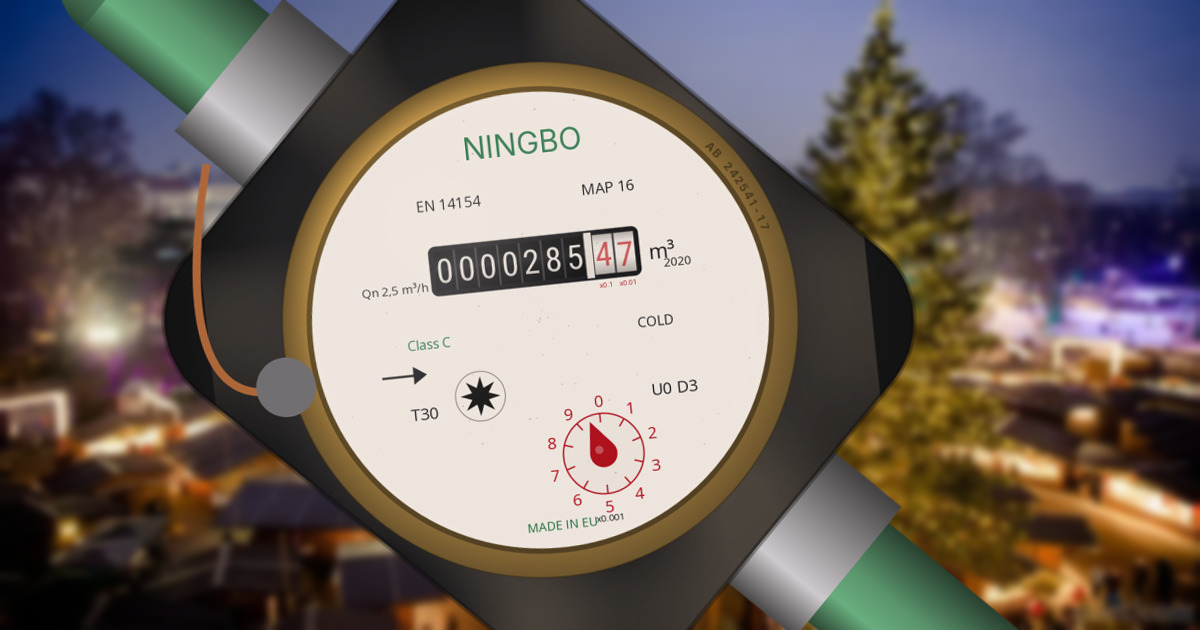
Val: 285.469 m³
